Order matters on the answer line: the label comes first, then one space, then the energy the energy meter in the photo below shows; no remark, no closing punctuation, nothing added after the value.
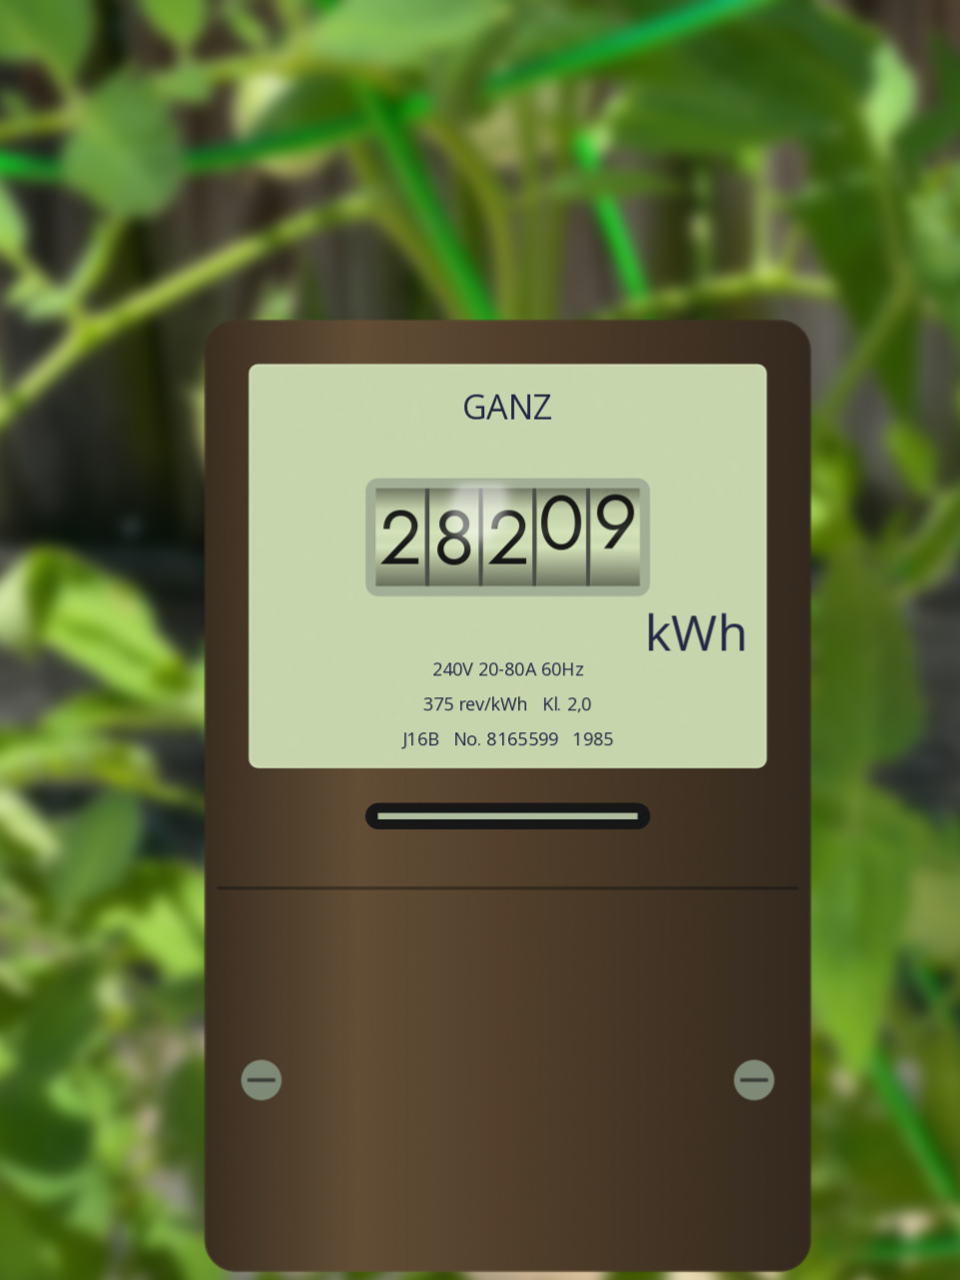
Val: 28209 kWh
